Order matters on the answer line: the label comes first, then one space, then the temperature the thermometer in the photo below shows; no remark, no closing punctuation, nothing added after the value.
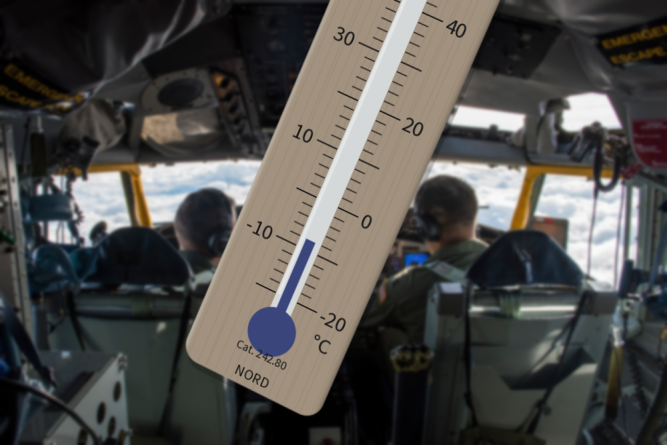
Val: -8 °C
